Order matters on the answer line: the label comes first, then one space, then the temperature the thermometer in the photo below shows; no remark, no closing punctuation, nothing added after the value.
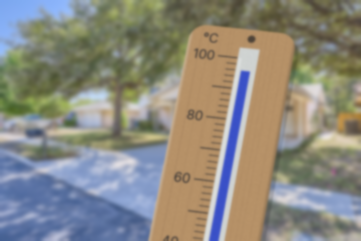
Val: 96 °C
